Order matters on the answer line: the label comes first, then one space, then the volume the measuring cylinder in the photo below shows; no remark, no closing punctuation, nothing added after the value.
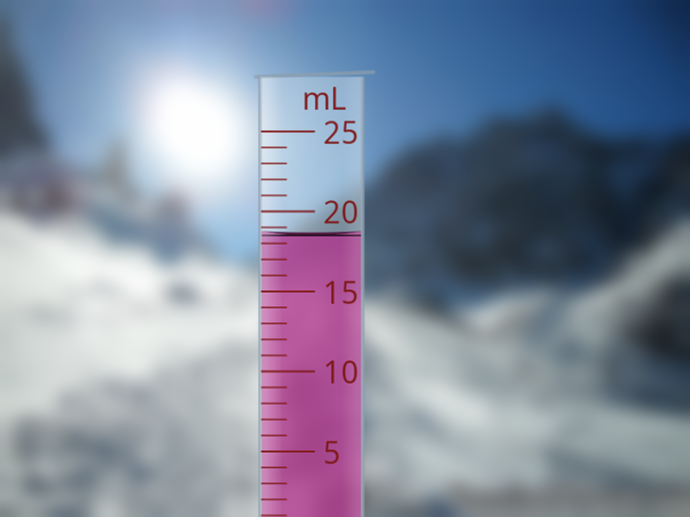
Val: 18.5 mL
